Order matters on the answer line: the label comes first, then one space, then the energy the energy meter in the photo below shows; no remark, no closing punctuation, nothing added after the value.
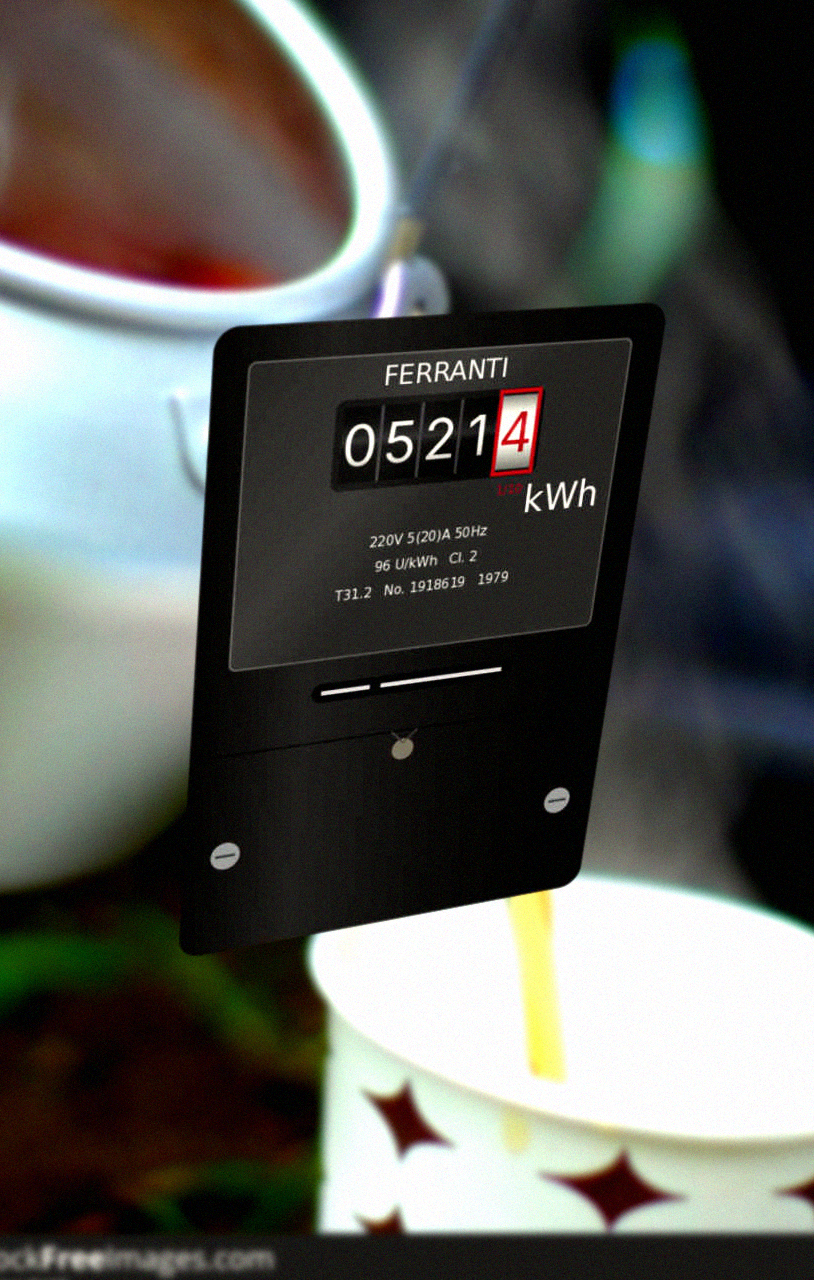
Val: 521.4 kWh
